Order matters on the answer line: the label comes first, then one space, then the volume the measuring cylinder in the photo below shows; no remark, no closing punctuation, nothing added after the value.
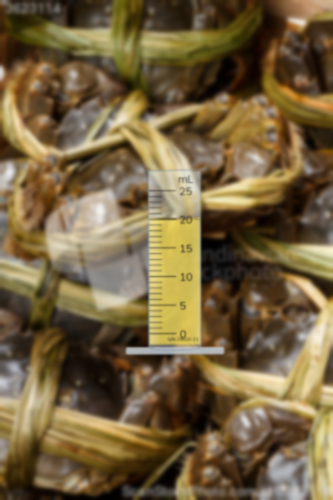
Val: 20 mL
